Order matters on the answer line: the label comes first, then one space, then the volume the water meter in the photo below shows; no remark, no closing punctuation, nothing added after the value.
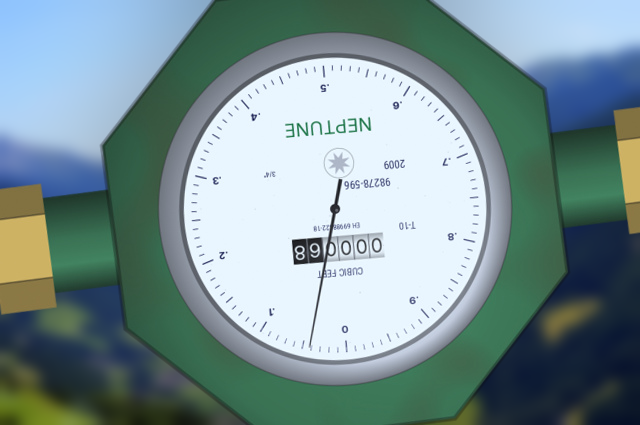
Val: 68.04 ft³
